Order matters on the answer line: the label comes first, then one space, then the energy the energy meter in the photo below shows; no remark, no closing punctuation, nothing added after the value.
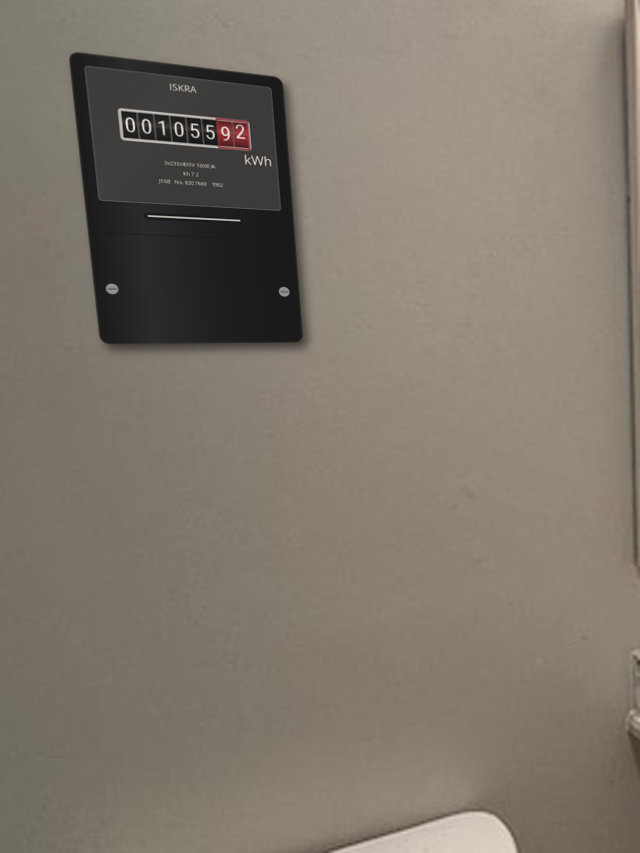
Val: 1055.92 kWh
